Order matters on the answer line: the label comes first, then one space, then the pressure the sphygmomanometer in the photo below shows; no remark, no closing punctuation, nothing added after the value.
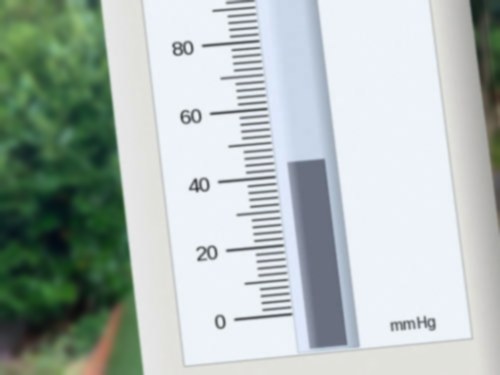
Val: 44 mmHg
